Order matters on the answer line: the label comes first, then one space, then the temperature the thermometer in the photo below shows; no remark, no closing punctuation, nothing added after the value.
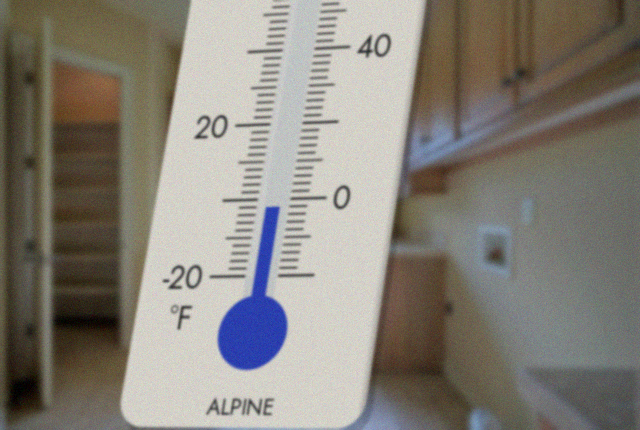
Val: -2 °F
